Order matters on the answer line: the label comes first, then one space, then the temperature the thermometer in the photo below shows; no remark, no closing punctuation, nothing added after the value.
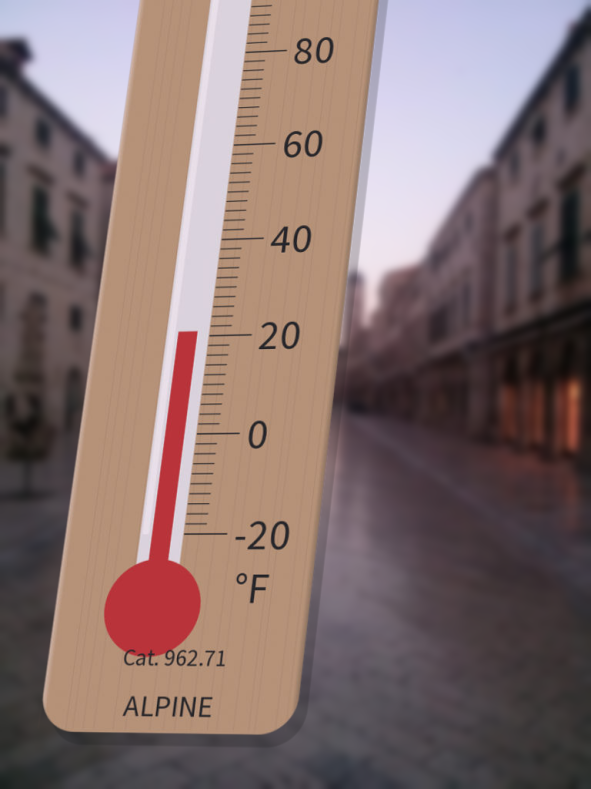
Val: 21 °F
